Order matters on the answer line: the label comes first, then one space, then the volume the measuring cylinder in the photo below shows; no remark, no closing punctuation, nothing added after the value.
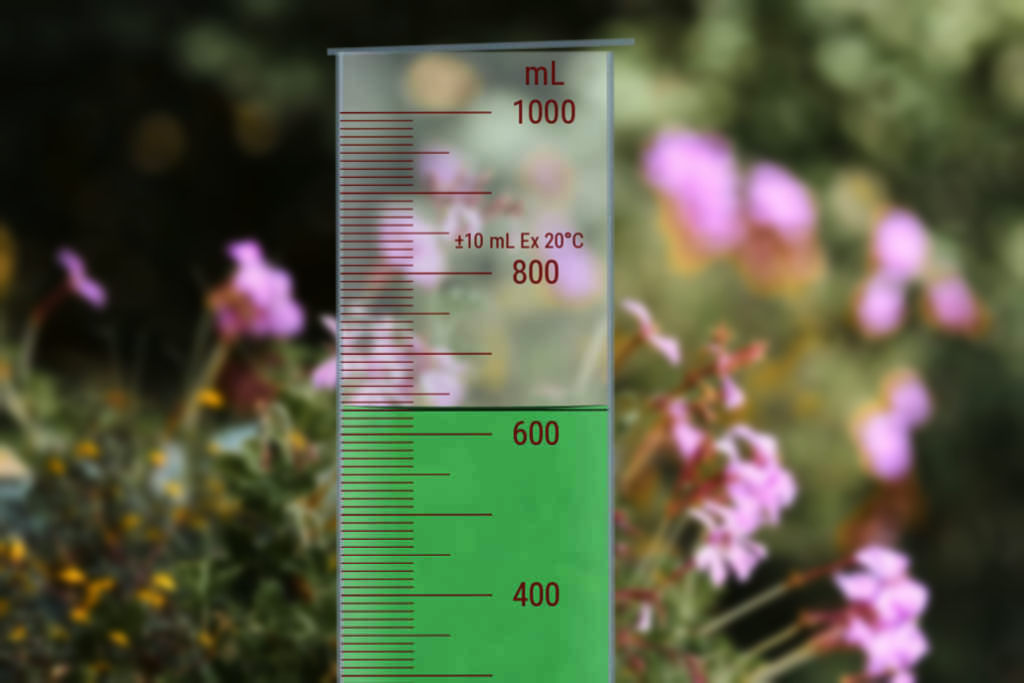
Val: 630 mL
